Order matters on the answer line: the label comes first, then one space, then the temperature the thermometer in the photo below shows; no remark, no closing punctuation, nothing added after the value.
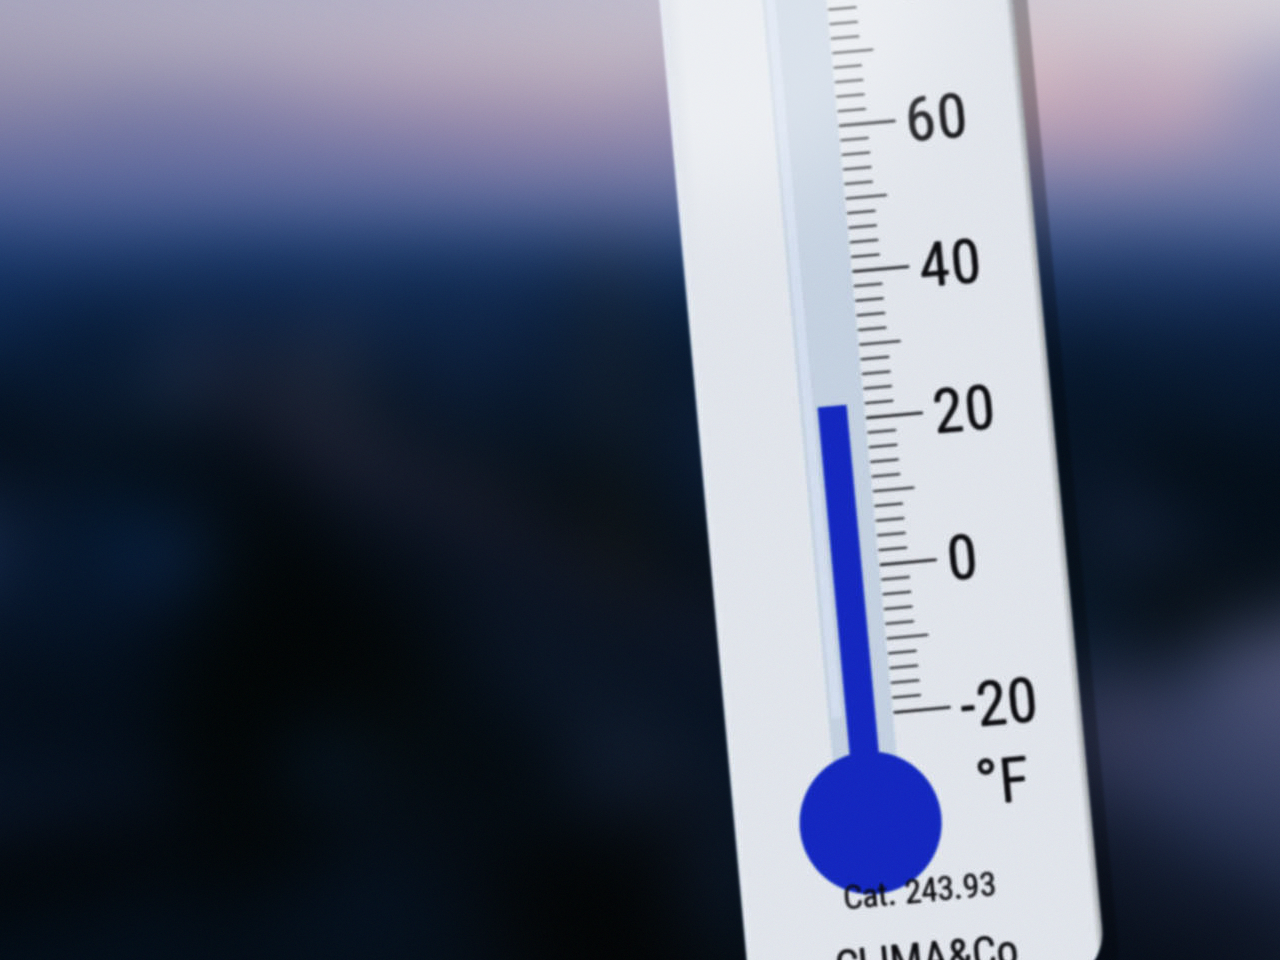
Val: 22 °F
